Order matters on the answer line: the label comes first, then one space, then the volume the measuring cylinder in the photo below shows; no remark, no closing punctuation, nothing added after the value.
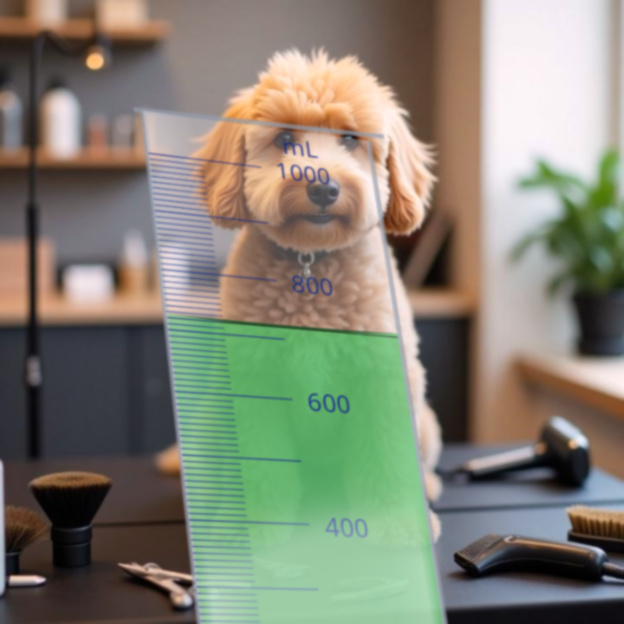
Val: 720 mL
